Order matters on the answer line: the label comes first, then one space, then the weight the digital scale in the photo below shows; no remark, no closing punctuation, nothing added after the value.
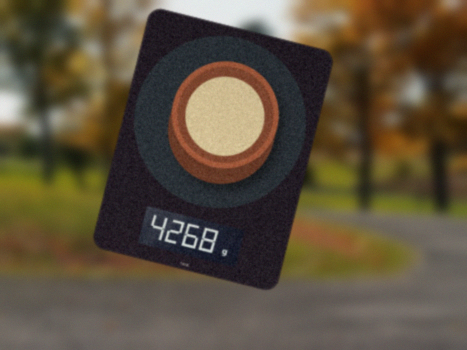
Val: 4268 g
